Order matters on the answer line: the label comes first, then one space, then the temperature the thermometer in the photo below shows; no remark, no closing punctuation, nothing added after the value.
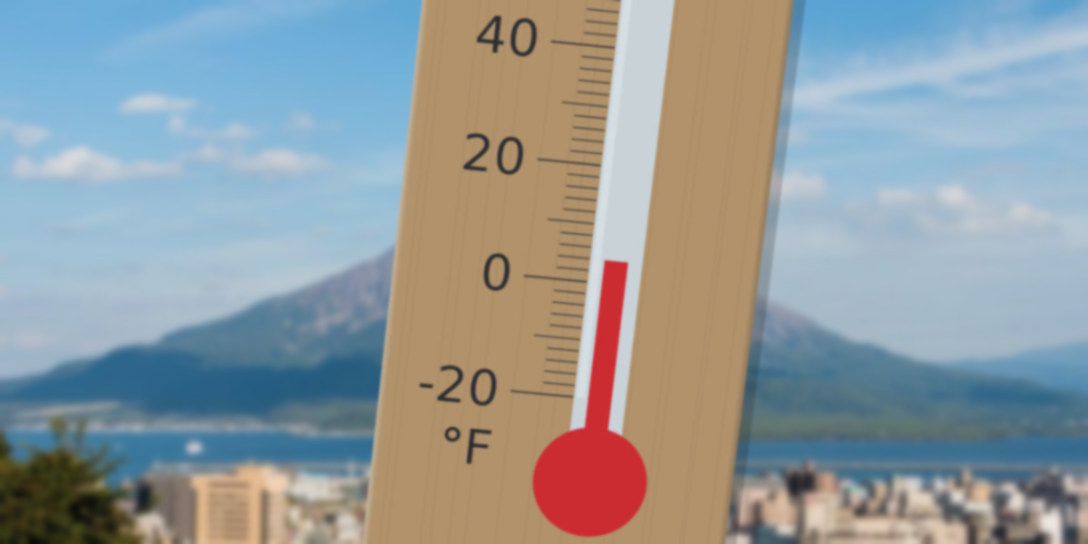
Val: 4 °F
